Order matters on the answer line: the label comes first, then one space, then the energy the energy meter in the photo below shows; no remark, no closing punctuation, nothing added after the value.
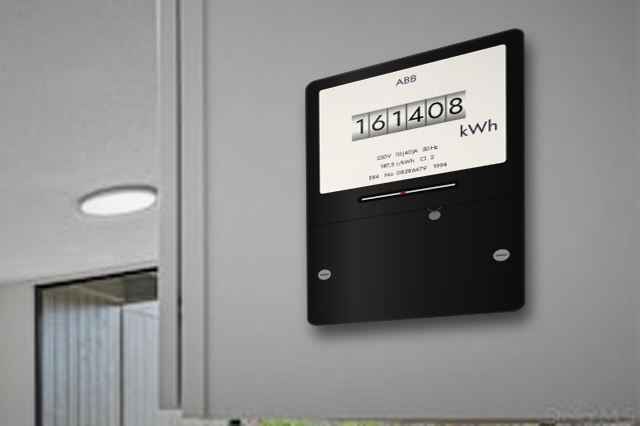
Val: 161408 kWh
